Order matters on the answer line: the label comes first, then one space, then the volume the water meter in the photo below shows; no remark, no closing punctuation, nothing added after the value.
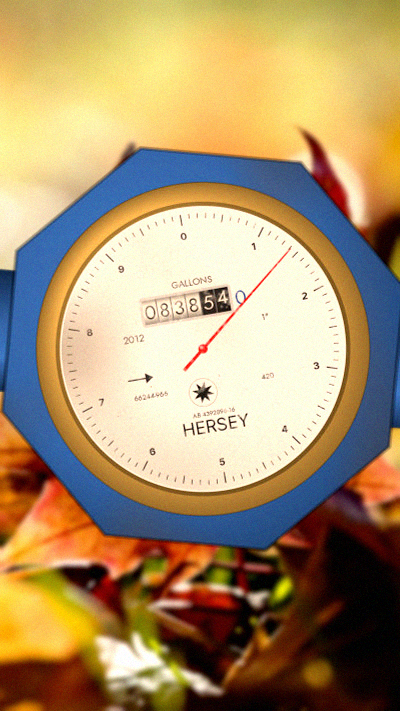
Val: 838541.4 gal
